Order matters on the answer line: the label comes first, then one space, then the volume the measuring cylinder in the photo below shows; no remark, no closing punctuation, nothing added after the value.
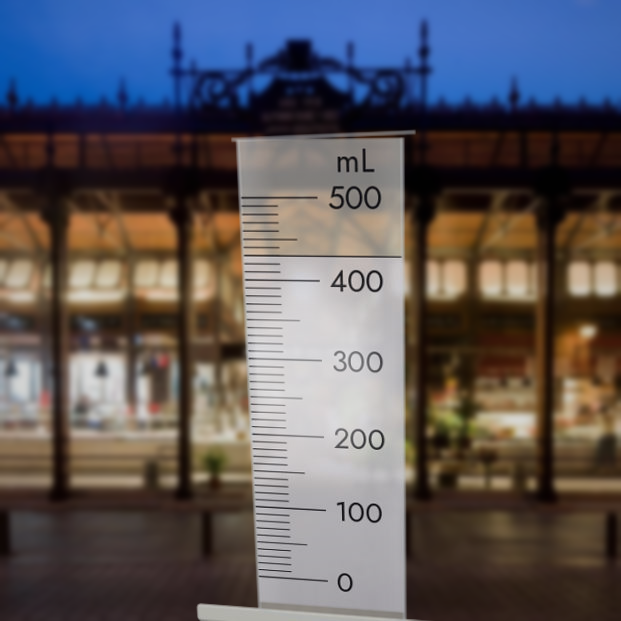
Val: 430 mL
